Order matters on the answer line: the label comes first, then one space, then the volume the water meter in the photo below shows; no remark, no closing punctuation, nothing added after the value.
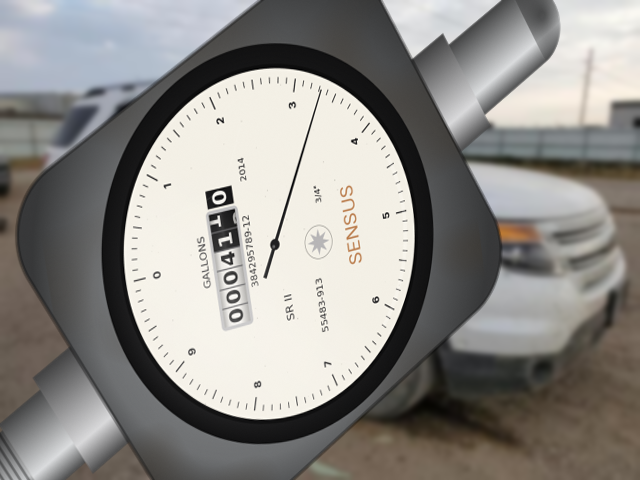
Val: 4113.3 gal
